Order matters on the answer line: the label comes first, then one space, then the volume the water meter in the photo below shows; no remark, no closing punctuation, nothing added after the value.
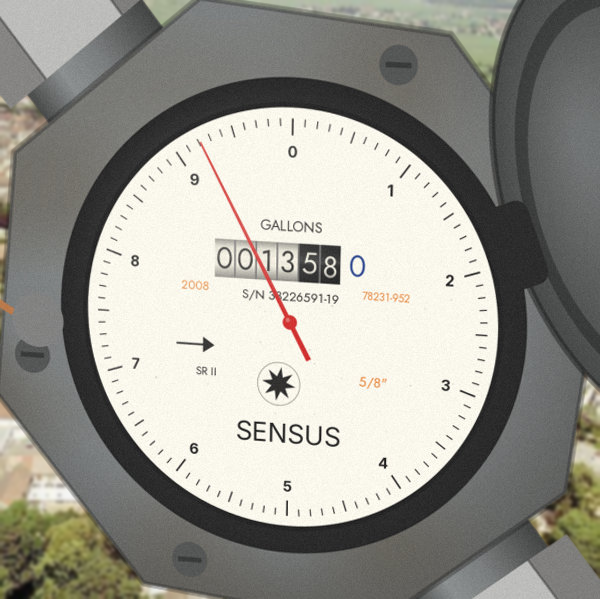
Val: 13579.2 gal
